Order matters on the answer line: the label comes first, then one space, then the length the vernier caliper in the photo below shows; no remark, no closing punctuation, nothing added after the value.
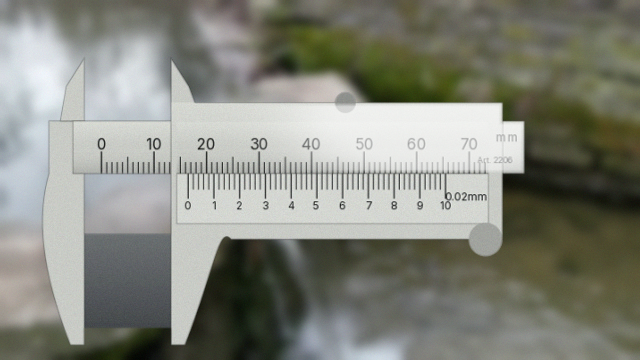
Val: 16.5 mm
